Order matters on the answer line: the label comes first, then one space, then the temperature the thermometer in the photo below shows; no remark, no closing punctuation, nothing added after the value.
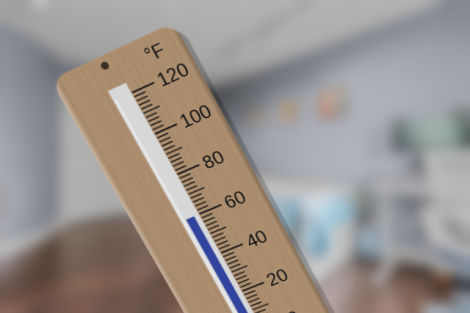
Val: 60 °F
